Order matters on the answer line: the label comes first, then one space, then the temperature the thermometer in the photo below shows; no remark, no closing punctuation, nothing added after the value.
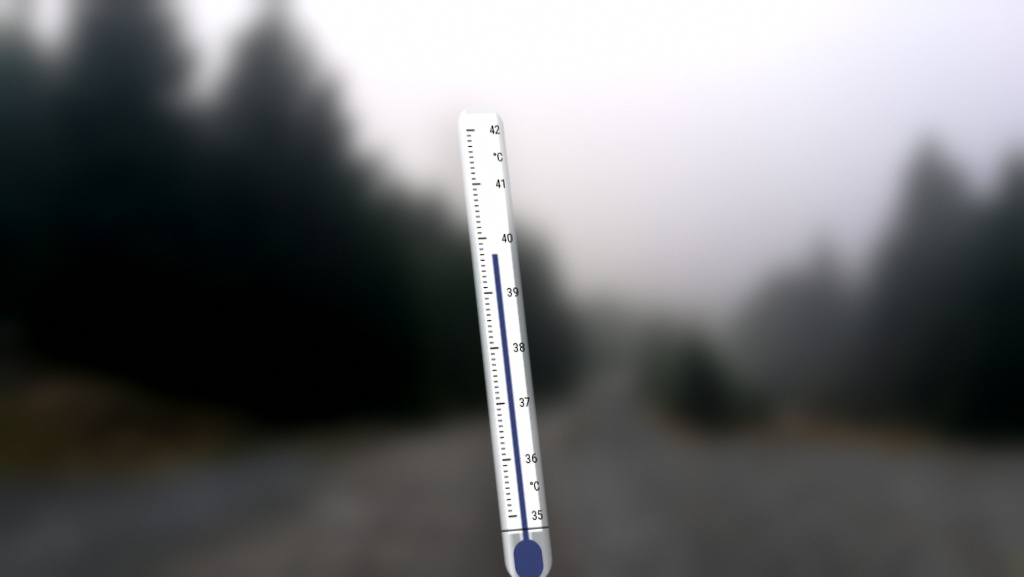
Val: 39.7 °C
